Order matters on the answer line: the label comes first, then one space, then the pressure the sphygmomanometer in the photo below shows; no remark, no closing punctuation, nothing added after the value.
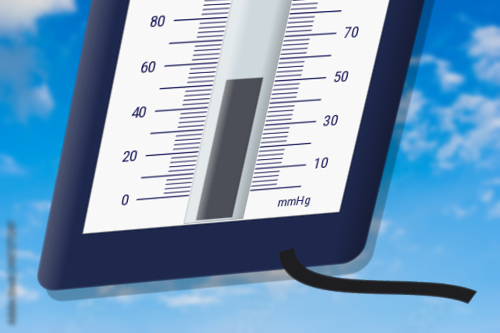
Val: 52 mmHg
